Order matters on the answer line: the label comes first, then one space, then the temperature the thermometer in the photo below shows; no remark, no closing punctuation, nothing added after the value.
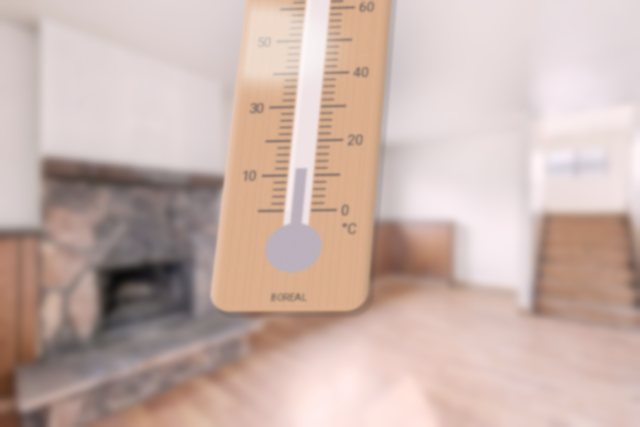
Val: 12 °C
